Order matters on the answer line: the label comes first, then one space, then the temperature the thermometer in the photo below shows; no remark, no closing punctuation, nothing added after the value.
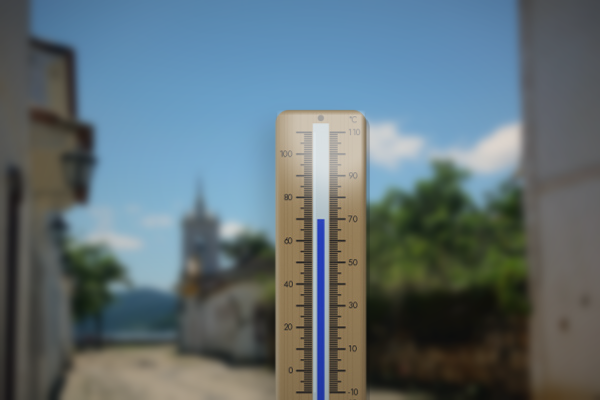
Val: 70 °C
